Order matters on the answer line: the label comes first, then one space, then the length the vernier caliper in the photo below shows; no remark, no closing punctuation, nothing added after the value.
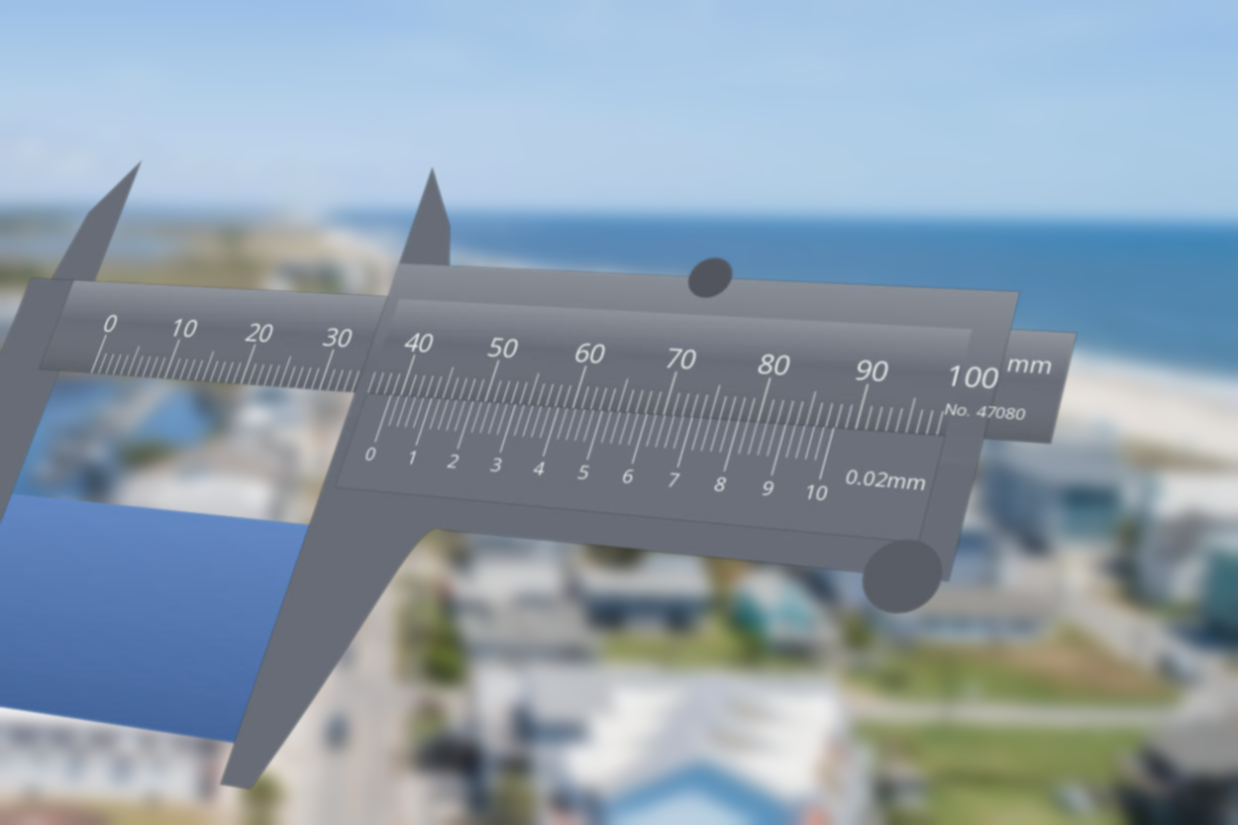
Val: 38.8 mm
